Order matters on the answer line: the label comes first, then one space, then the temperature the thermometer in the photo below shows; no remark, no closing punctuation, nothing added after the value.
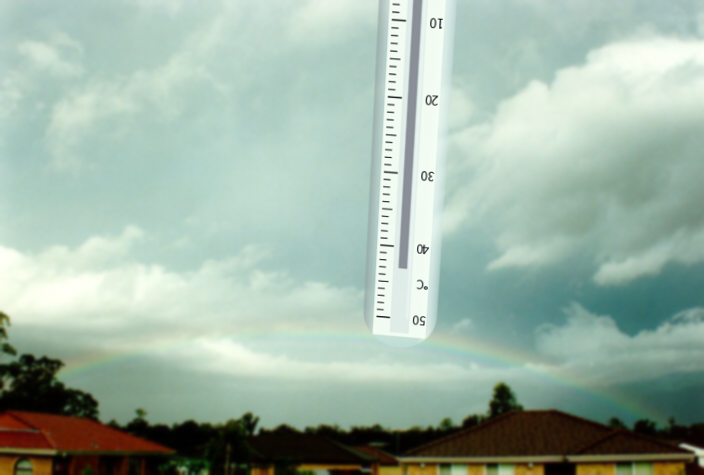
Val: 43 °C
